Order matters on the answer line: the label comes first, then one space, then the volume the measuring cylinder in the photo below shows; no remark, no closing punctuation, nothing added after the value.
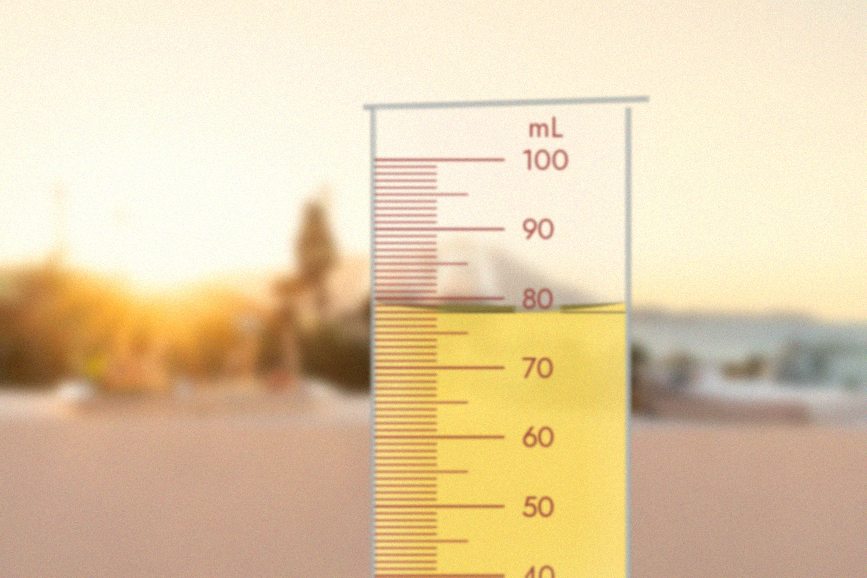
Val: 78 mL
